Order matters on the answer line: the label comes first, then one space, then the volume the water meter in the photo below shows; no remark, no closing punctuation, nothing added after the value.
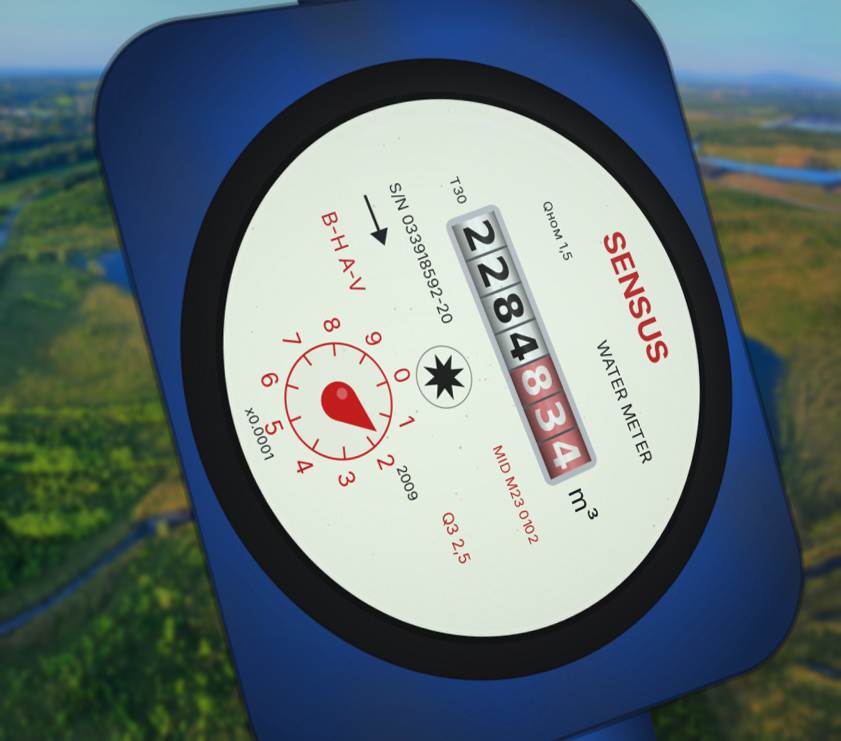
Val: 2284.8341 m³
